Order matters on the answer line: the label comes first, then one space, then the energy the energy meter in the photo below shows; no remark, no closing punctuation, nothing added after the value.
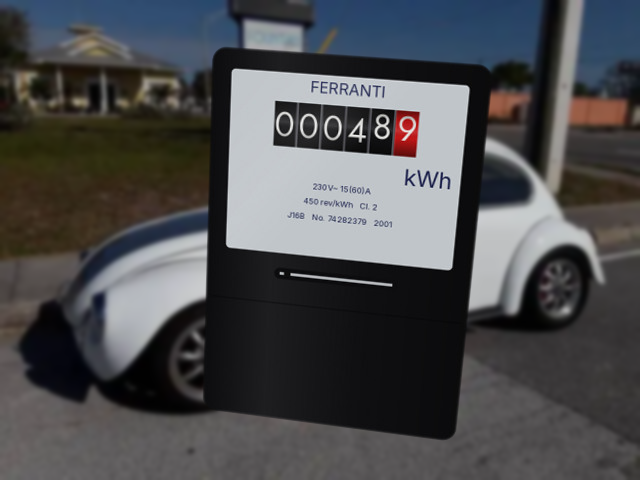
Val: 48.9 kWh
